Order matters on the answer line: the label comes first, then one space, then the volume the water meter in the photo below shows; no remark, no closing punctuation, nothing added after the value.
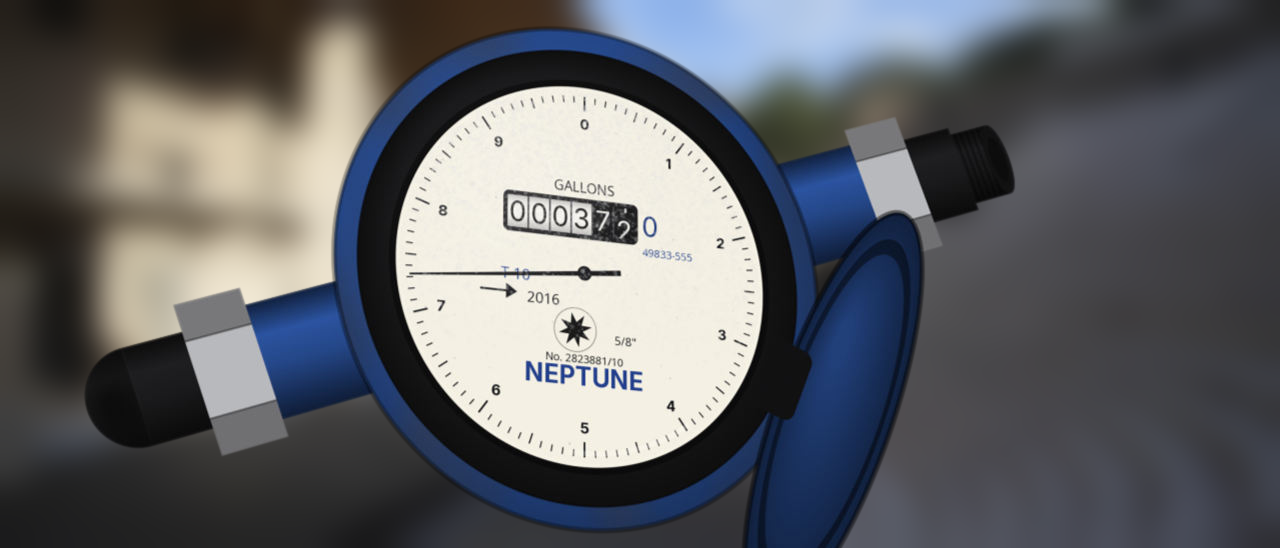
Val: 3717.3 gal
